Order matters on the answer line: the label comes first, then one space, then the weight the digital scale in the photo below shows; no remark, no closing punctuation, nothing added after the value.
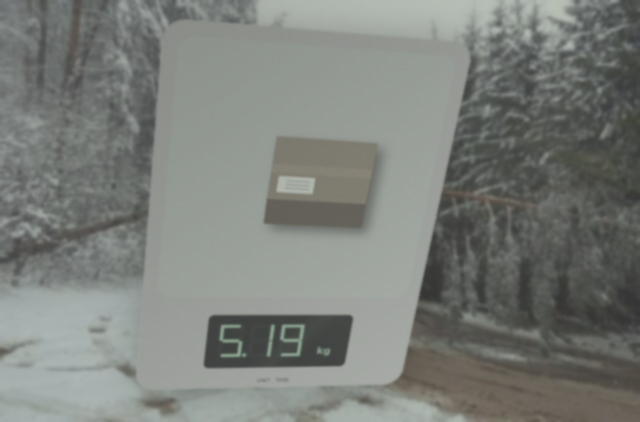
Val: 5.19 kg
